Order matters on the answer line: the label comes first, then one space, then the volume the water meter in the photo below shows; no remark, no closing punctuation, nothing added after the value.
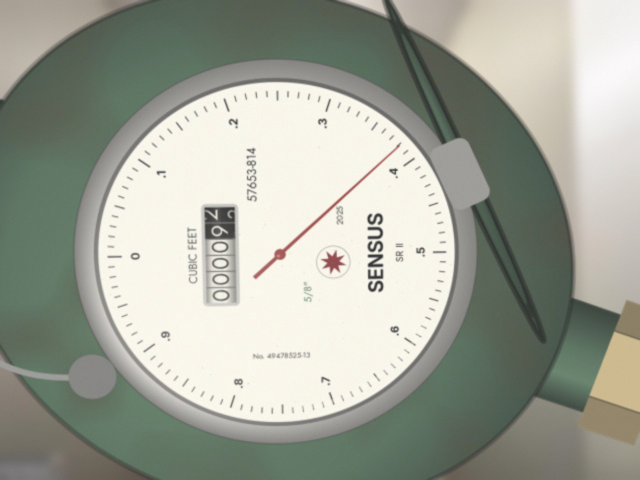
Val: 92.38 ft³
